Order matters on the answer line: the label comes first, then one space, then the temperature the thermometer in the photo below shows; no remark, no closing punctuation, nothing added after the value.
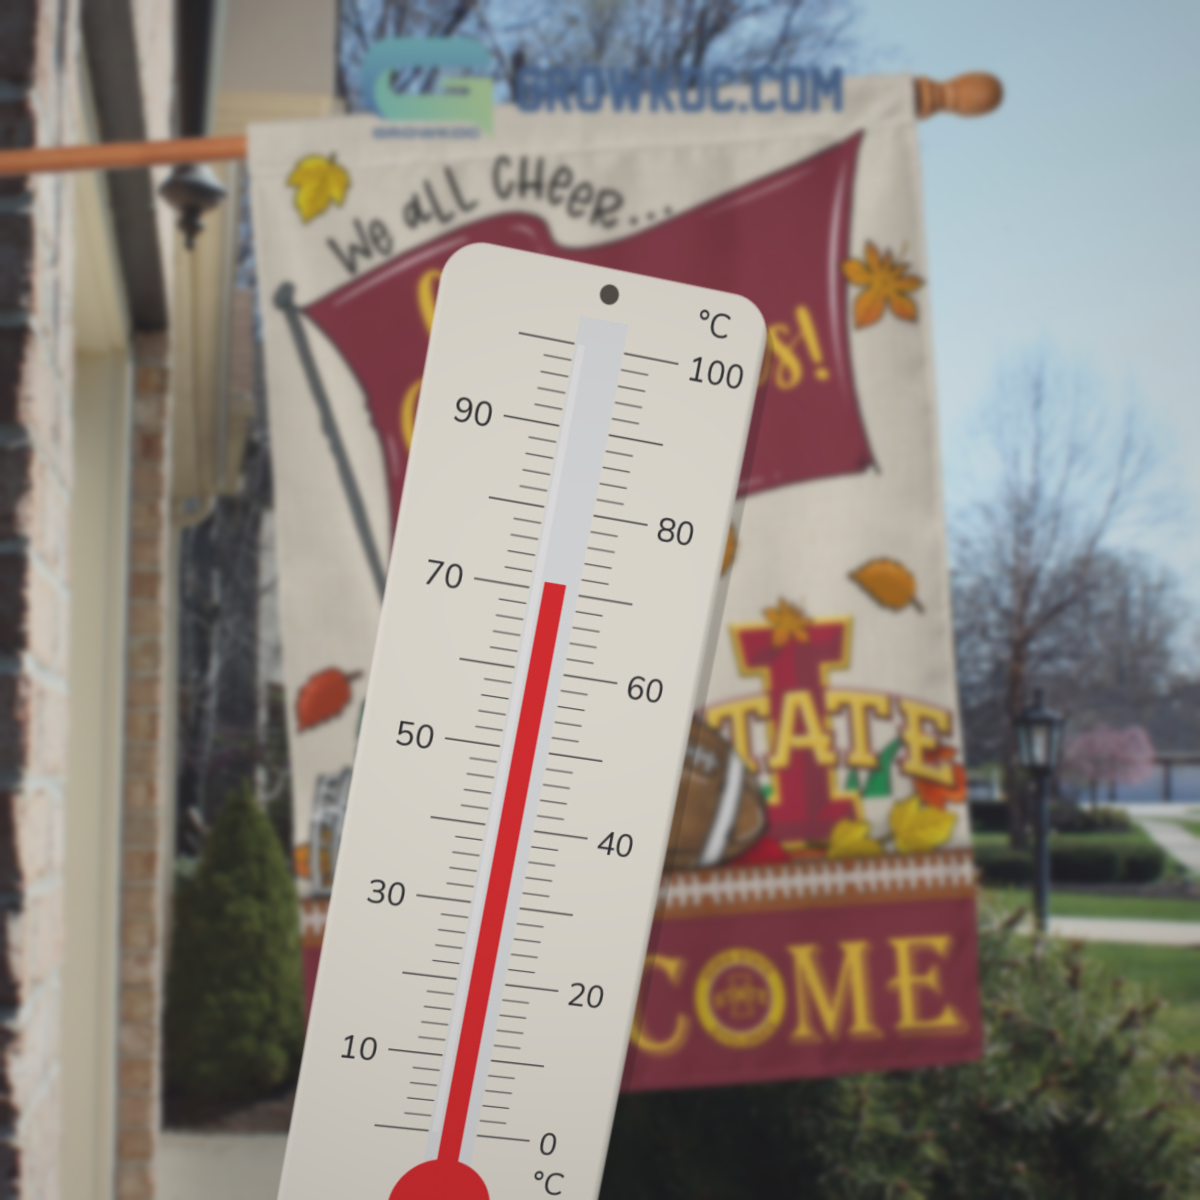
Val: 71 °C
